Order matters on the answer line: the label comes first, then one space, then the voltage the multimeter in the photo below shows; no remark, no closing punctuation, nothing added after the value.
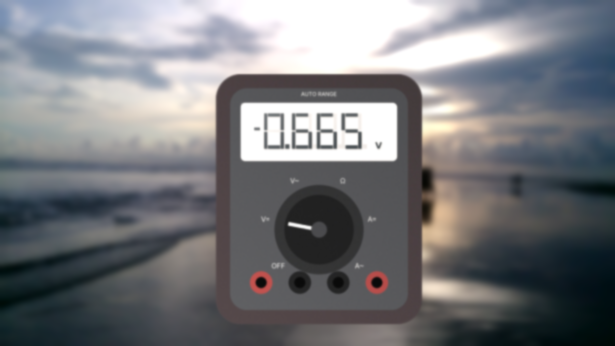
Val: -0.665 V
